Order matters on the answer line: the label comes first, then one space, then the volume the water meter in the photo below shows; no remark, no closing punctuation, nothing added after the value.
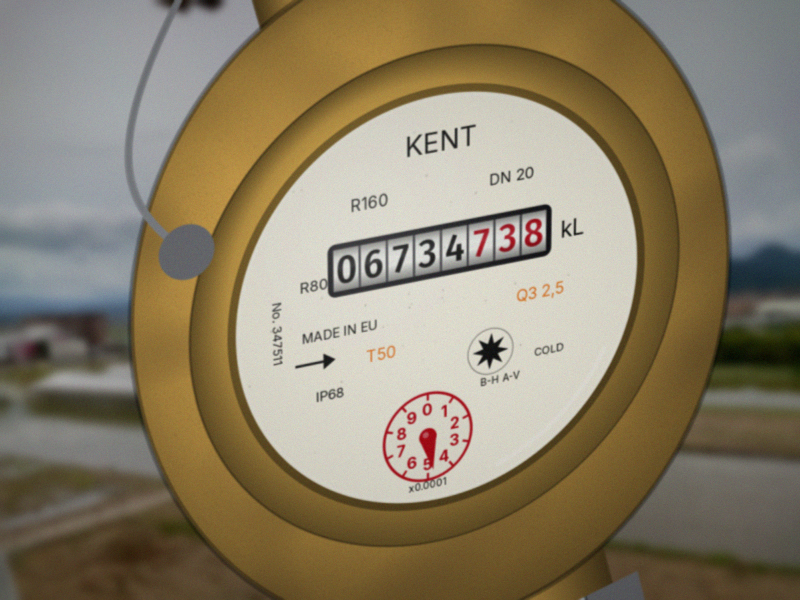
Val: 6734.7384 kL
